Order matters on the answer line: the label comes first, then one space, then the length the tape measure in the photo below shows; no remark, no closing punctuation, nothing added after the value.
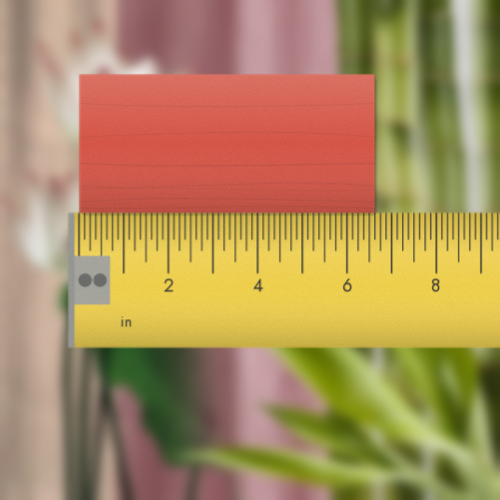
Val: 6.625 in
